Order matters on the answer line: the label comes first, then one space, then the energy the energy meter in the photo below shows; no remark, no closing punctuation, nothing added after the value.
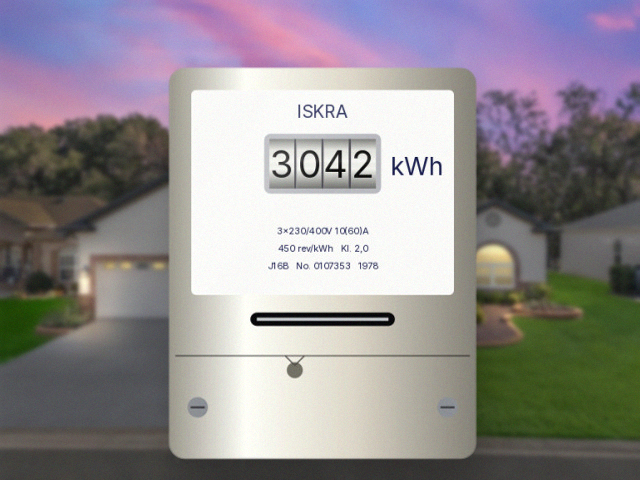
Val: 3042 kWh
